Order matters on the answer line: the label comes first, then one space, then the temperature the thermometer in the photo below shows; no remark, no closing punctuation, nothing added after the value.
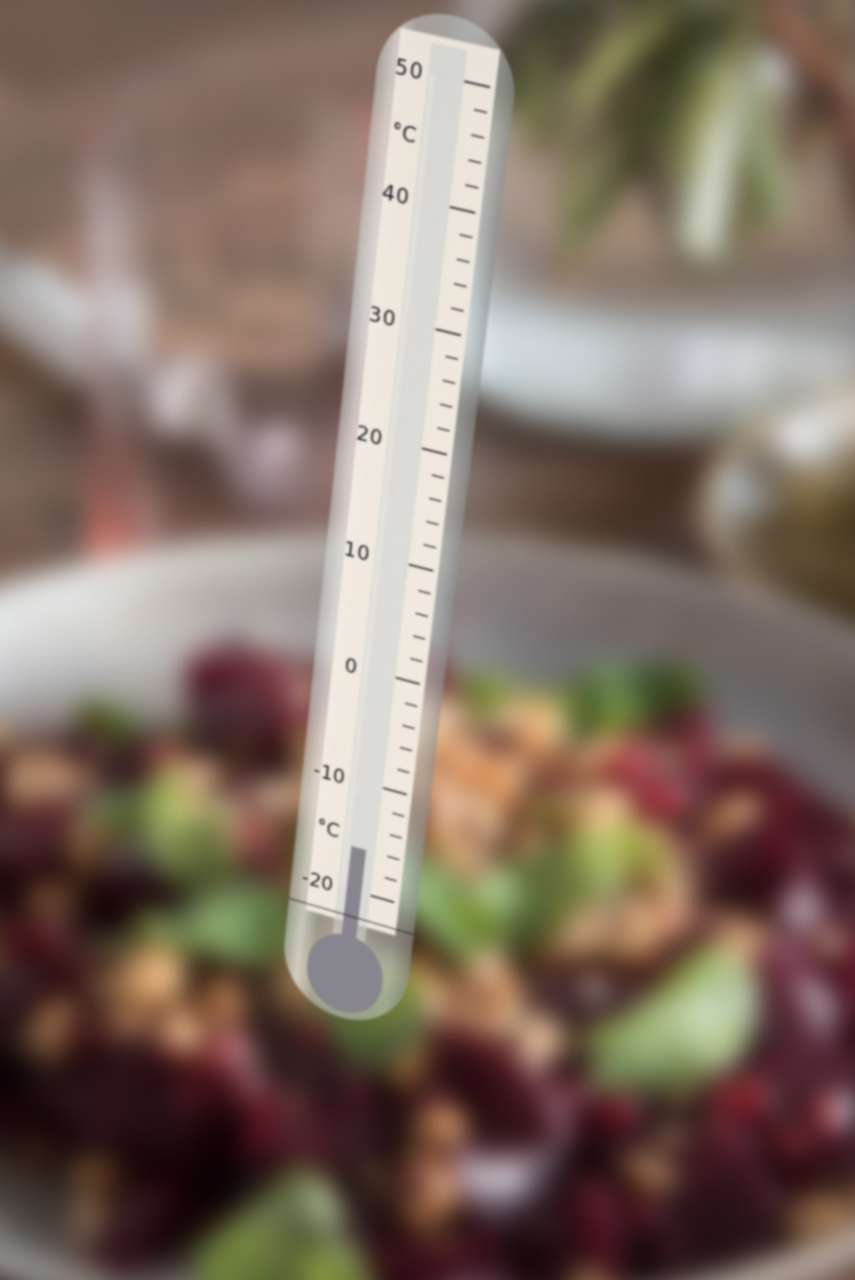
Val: -16 °C
